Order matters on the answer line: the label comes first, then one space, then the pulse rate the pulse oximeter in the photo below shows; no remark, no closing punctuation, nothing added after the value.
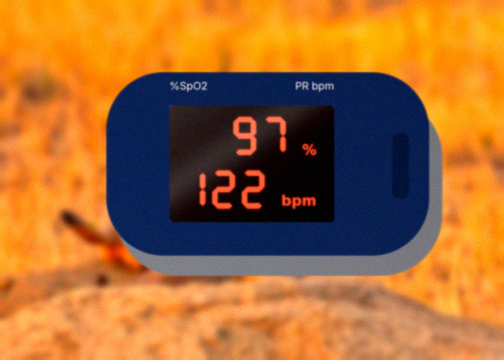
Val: 122 bpm
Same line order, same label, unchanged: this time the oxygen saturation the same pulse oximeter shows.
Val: 97 %
